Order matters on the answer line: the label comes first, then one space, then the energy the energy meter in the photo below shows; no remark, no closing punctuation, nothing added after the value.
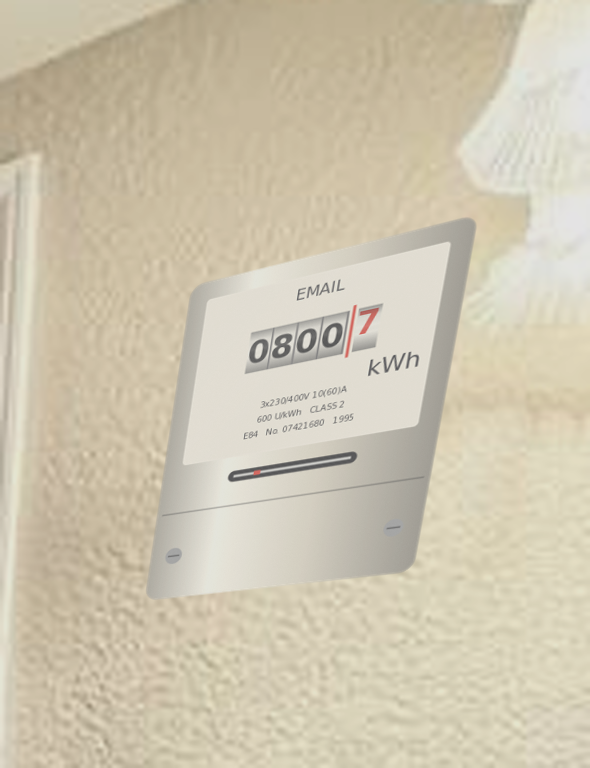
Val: 800.7 kWh
